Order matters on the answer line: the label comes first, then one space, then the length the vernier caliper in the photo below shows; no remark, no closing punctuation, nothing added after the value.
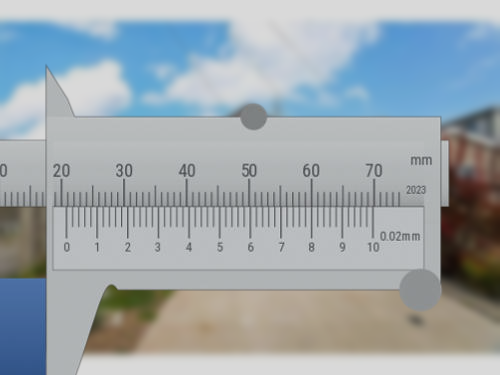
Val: 20.8 mm
